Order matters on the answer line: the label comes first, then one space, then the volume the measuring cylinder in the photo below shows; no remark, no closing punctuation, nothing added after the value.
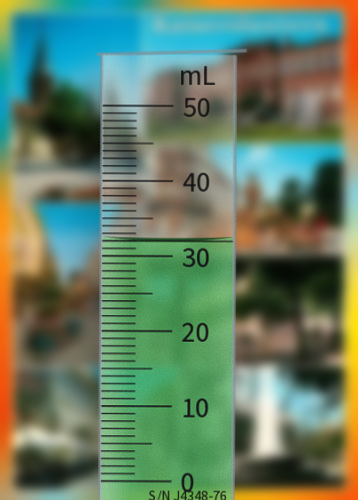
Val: 32 mL
